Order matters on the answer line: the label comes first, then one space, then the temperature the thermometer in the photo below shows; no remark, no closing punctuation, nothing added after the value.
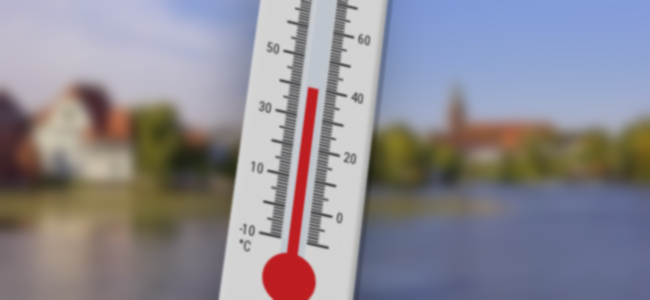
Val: 40 °C
